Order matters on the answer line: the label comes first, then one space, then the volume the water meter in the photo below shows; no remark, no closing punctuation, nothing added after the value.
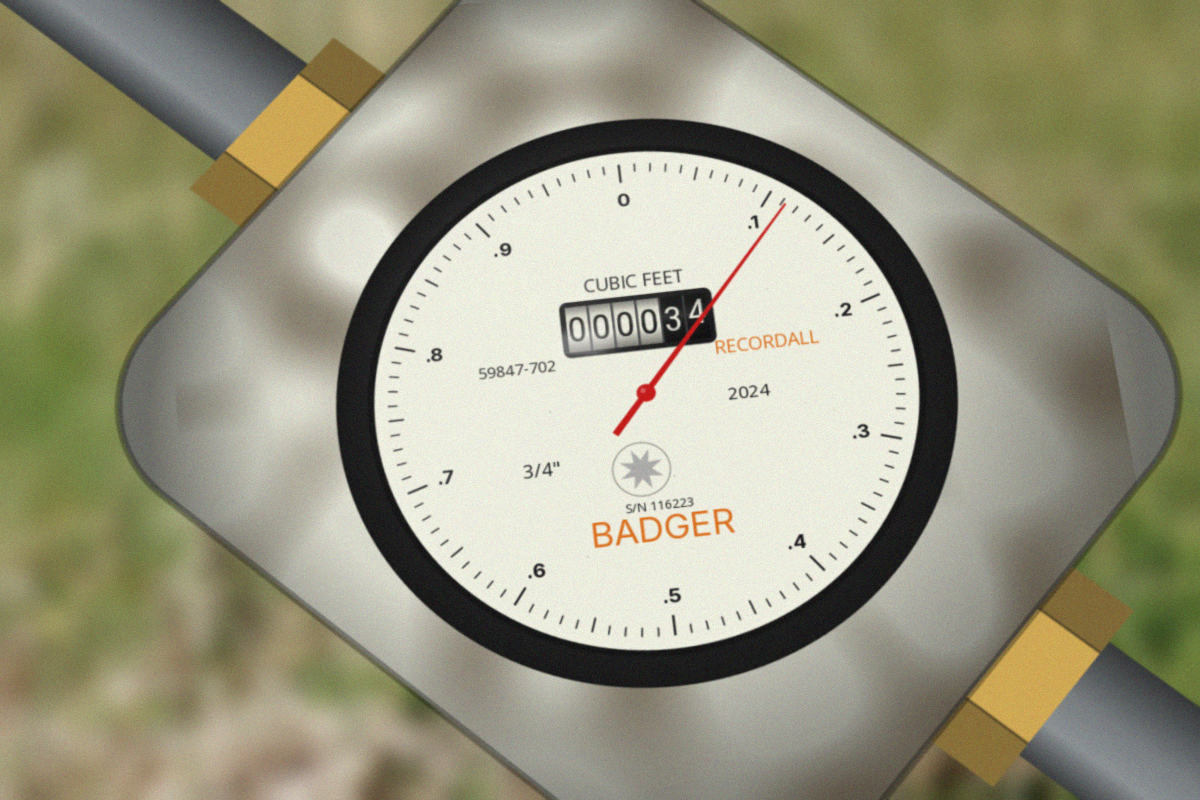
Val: 34.11 ft³
